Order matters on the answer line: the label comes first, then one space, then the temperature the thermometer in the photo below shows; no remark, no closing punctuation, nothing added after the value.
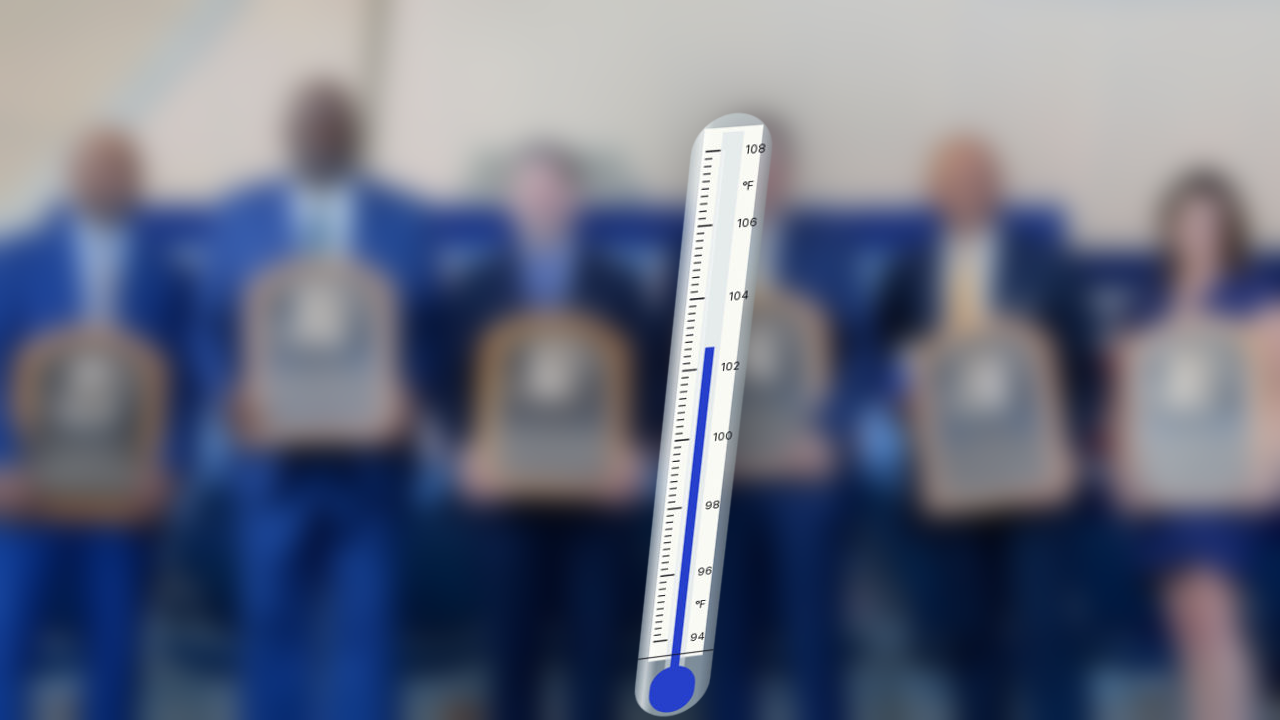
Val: 102.6 °F
